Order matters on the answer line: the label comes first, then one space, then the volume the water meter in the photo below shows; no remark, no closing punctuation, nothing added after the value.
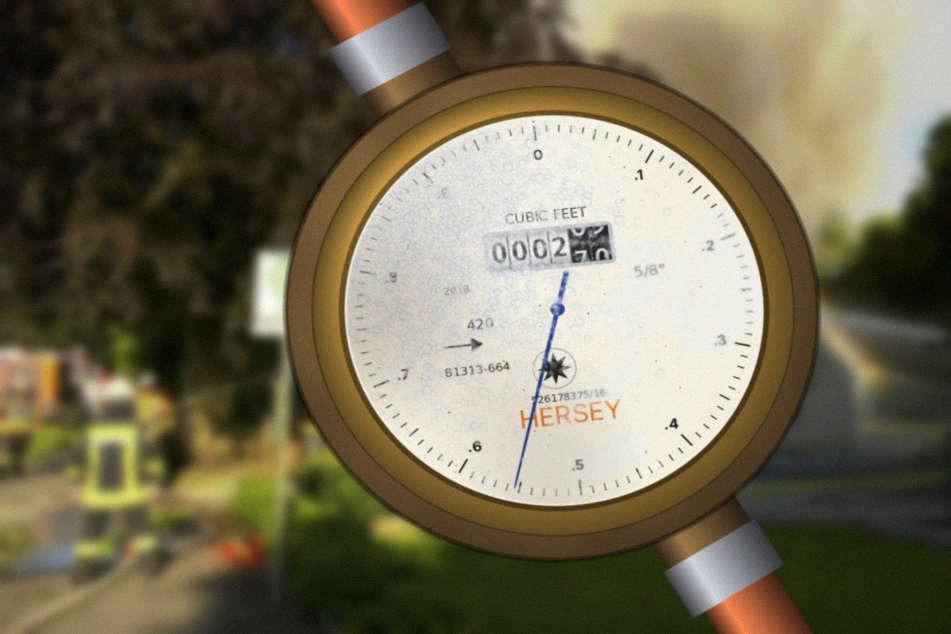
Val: 269.55 ft³
